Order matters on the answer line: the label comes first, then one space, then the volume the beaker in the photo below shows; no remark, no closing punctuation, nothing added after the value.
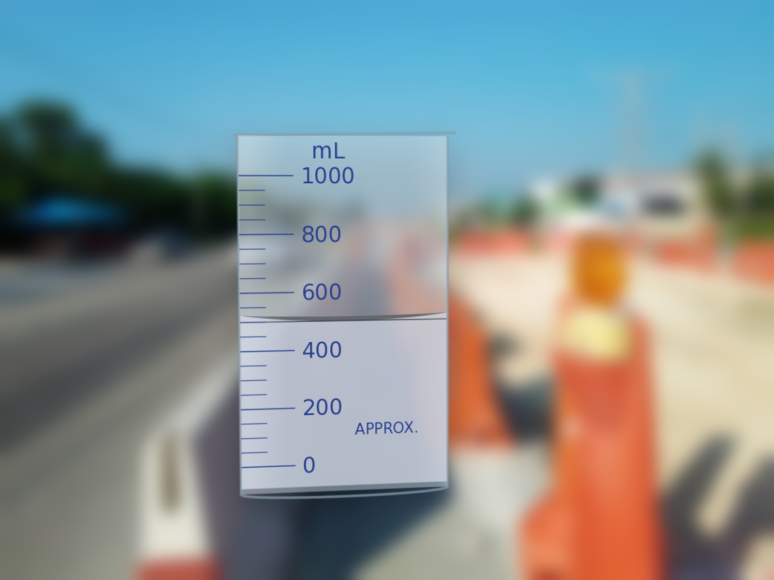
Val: 500 mL
